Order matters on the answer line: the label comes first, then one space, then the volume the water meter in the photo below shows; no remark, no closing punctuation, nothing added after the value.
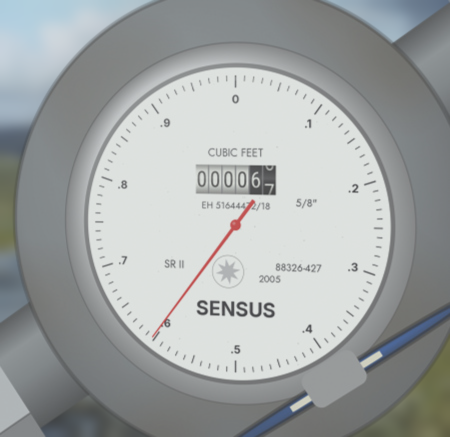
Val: 66.60 ft³
